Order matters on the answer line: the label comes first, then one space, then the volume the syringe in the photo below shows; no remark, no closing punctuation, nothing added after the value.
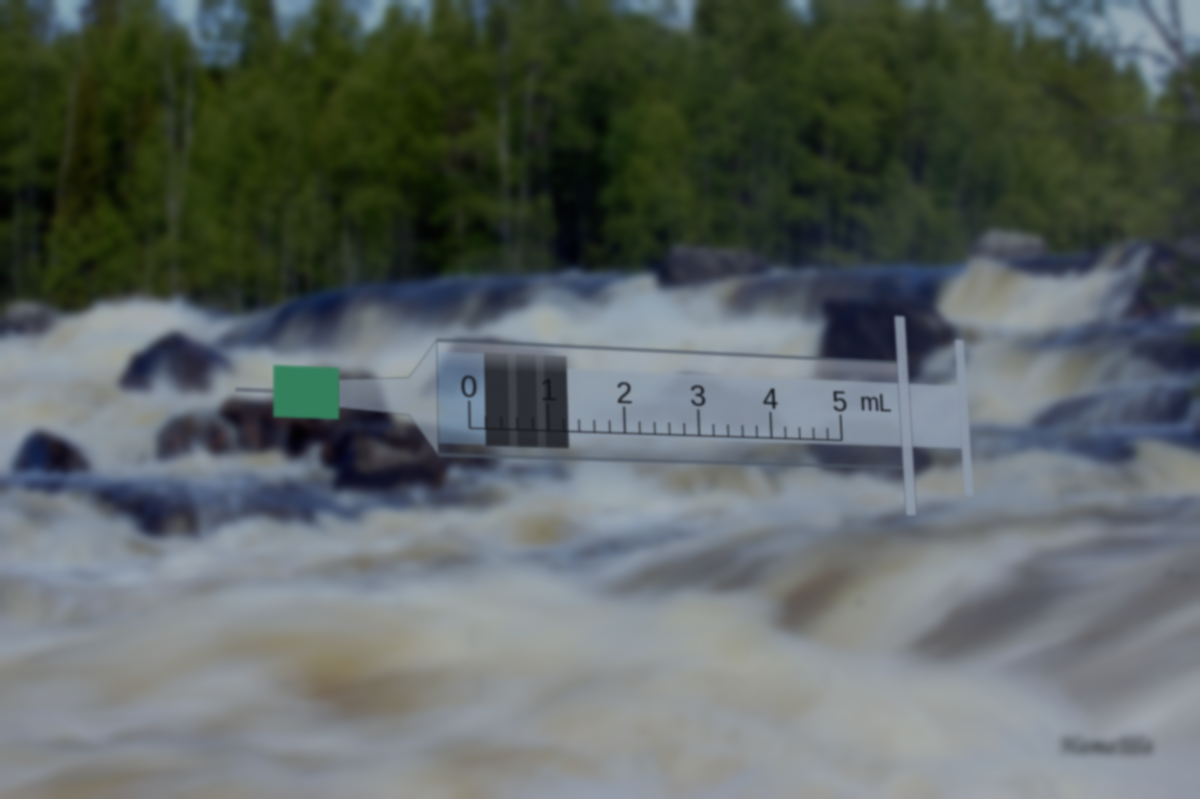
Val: 0.2 mL
